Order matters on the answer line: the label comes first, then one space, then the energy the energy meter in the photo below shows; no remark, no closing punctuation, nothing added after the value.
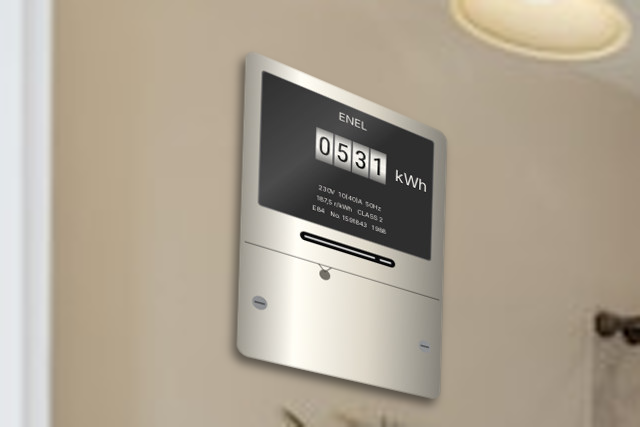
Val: 531 kWh
